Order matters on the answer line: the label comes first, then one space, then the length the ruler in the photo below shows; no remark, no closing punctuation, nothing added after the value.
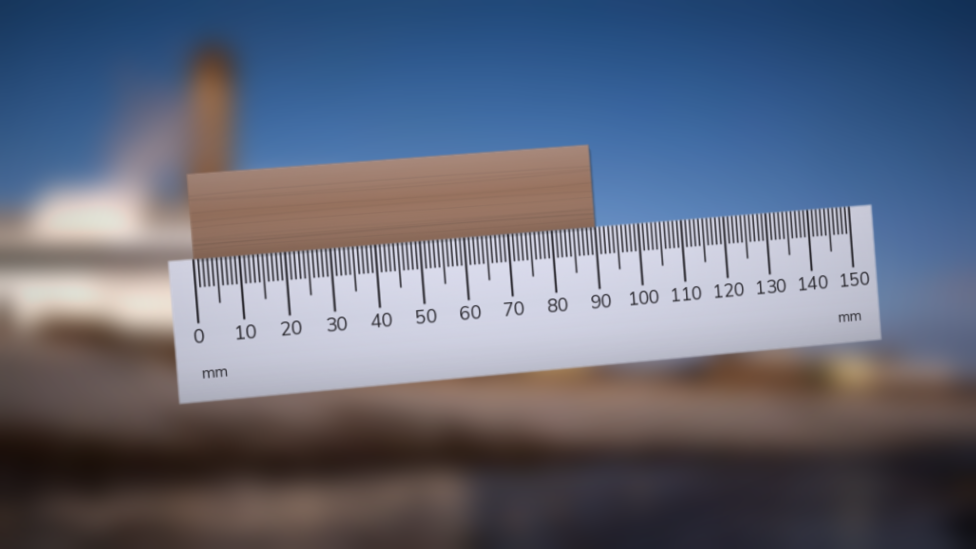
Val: 90 mm
